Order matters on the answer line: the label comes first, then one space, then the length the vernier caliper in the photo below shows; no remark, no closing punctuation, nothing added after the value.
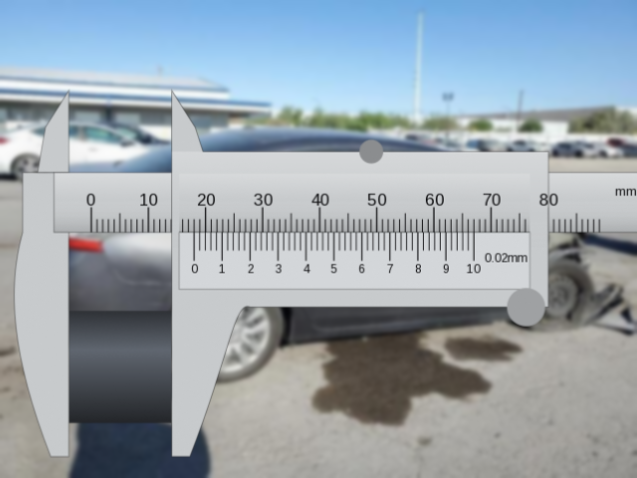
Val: 18.0 mm
